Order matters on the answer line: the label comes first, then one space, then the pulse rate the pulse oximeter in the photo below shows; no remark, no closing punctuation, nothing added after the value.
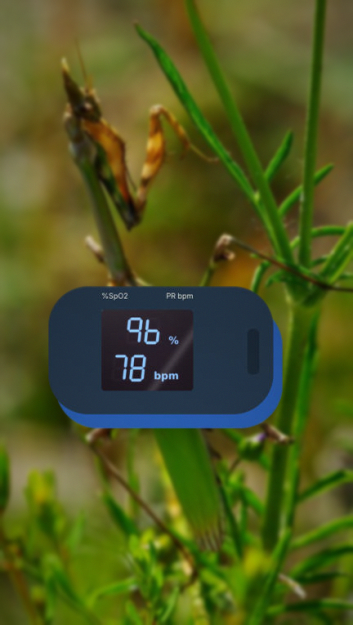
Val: 78 bpm
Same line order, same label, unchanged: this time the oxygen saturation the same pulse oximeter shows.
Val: 96 %
